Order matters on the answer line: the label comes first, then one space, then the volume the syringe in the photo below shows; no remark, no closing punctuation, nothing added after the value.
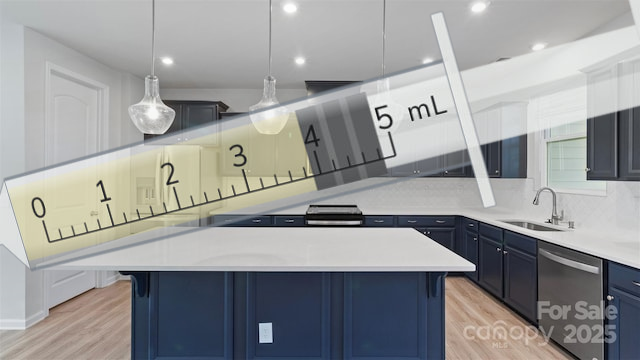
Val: 3.9 mL
